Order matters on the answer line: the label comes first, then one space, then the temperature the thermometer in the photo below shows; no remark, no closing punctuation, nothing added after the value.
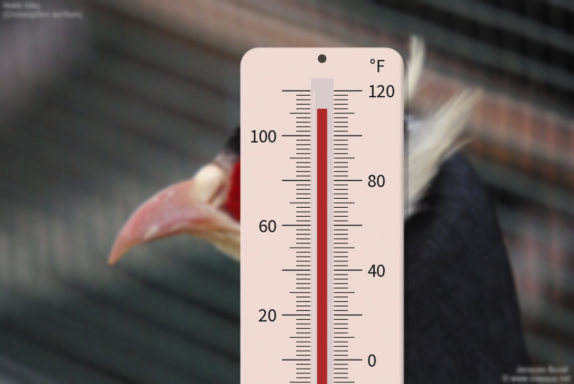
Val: 112 °F
